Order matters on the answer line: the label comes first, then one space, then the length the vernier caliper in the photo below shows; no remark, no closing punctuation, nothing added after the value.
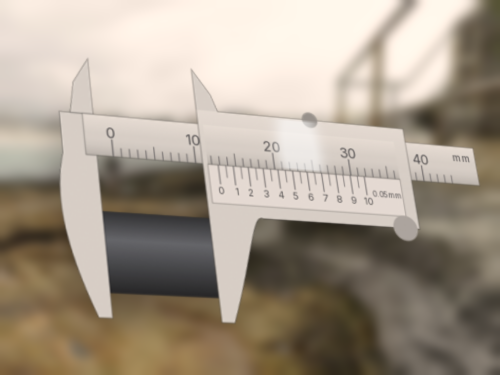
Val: 12.8 mm
